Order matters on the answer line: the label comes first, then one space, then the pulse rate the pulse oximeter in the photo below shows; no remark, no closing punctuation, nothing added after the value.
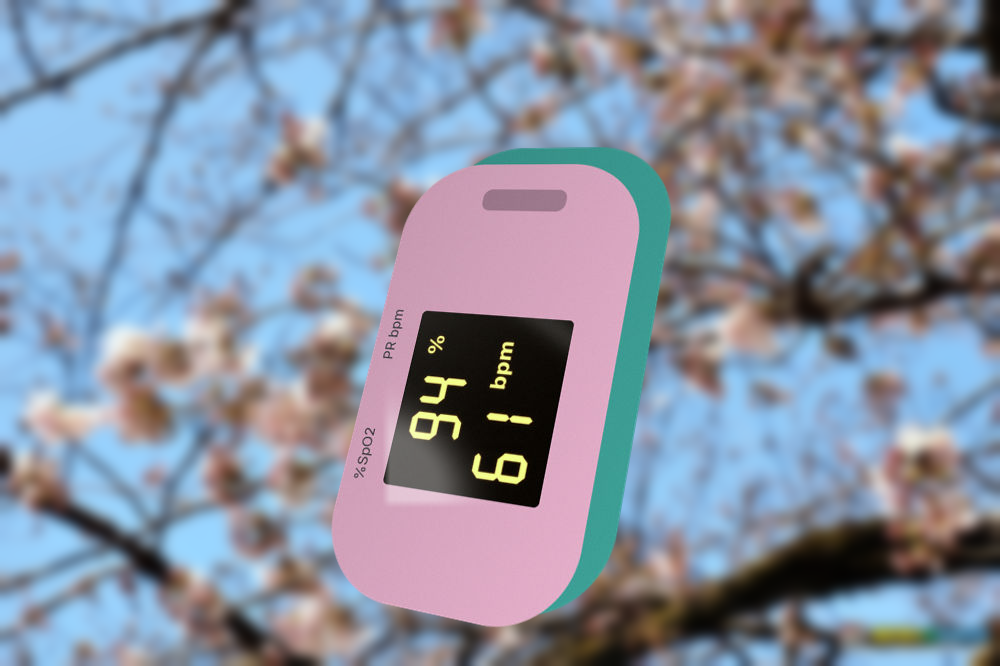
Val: 61 bpm
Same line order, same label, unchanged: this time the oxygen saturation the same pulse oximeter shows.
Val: 94 %
